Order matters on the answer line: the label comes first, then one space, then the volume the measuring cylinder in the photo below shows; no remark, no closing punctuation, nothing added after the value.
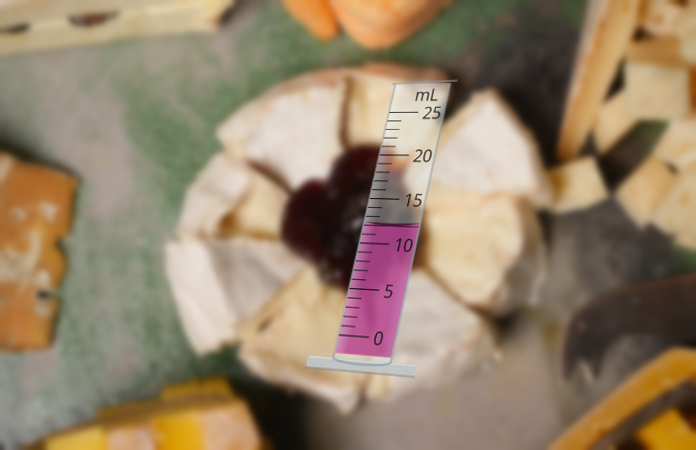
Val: 12 mL
